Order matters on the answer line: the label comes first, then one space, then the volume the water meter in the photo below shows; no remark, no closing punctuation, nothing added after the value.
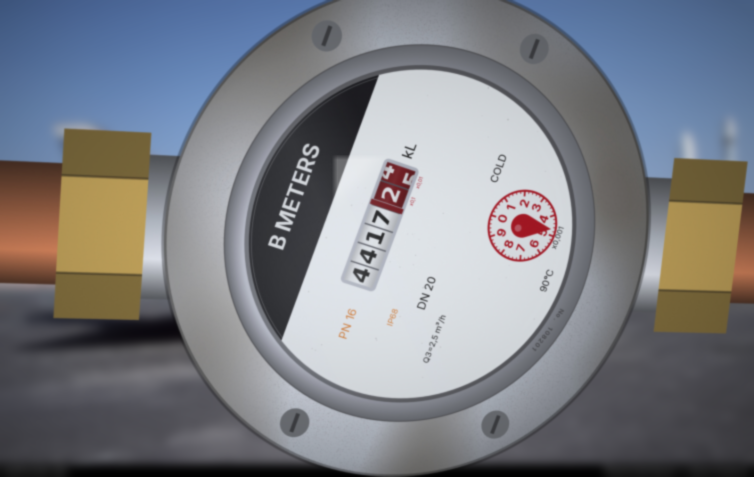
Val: 4417.244 kL
